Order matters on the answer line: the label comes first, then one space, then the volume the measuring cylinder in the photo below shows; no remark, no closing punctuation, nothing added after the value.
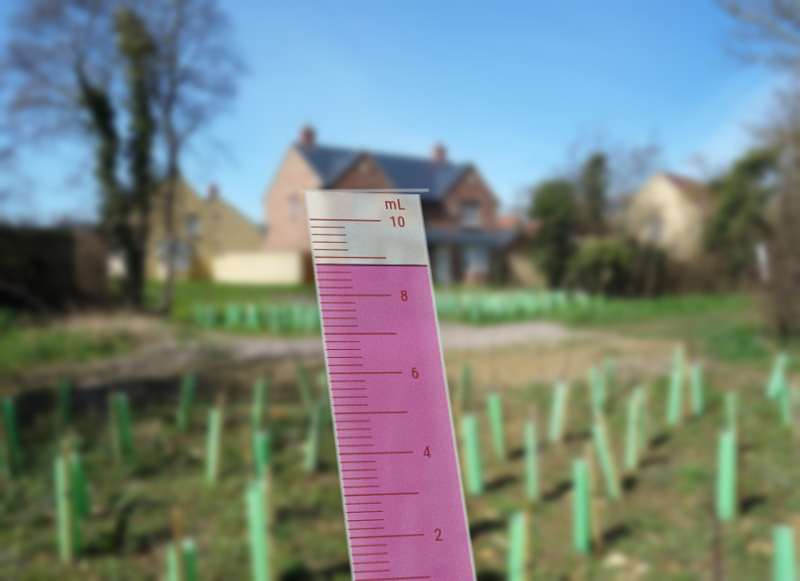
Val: 8.8 mL
